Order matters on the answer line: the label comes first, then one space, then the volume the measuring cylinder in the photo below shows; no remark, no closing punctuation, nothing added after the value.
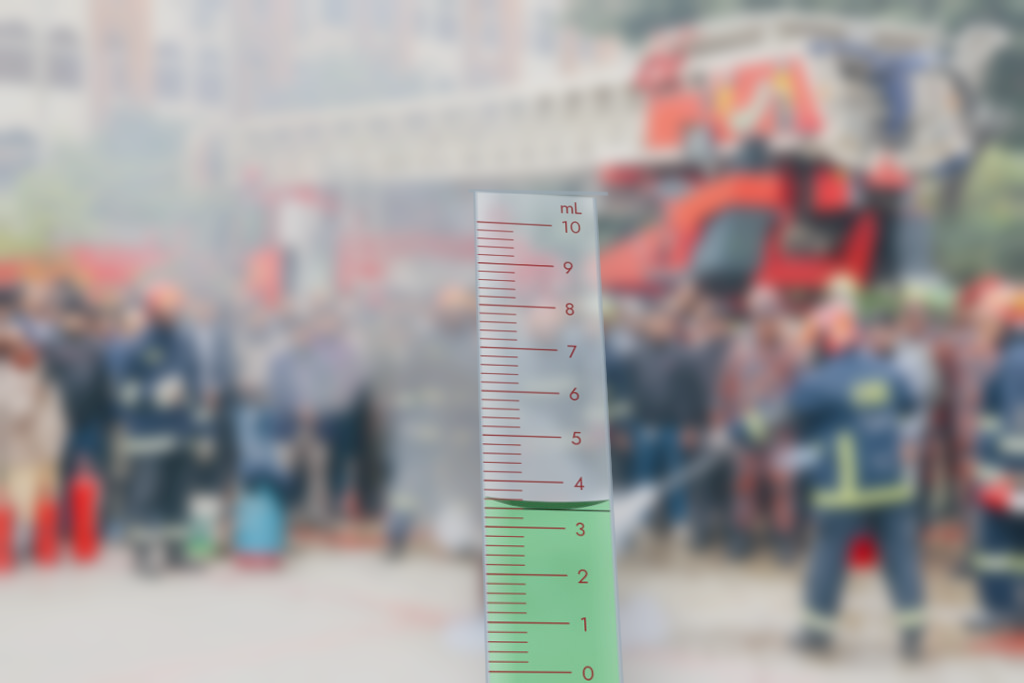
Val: 3.4 mL
